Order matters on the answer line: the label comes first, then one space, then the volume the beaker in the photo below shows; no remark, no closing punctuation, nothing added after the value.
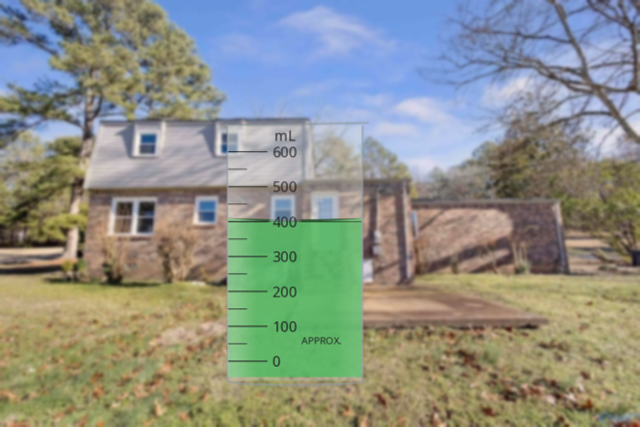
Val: 400 mL
